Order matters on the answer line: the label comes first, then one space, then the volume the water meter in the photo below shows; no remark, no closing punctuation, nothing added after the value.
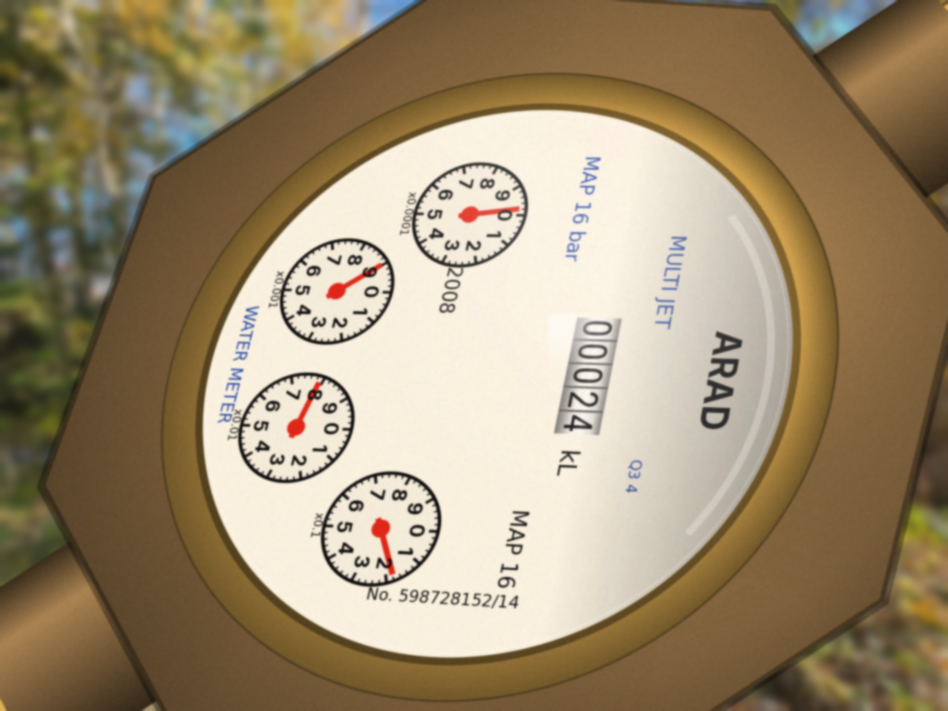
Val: 24.1789 kL
